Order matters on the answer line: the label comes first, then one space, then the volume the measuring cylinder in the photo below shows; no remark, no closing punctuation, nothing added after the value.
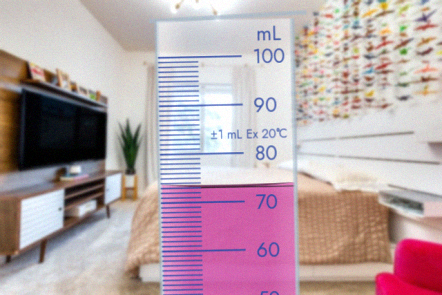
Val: 73 mL
